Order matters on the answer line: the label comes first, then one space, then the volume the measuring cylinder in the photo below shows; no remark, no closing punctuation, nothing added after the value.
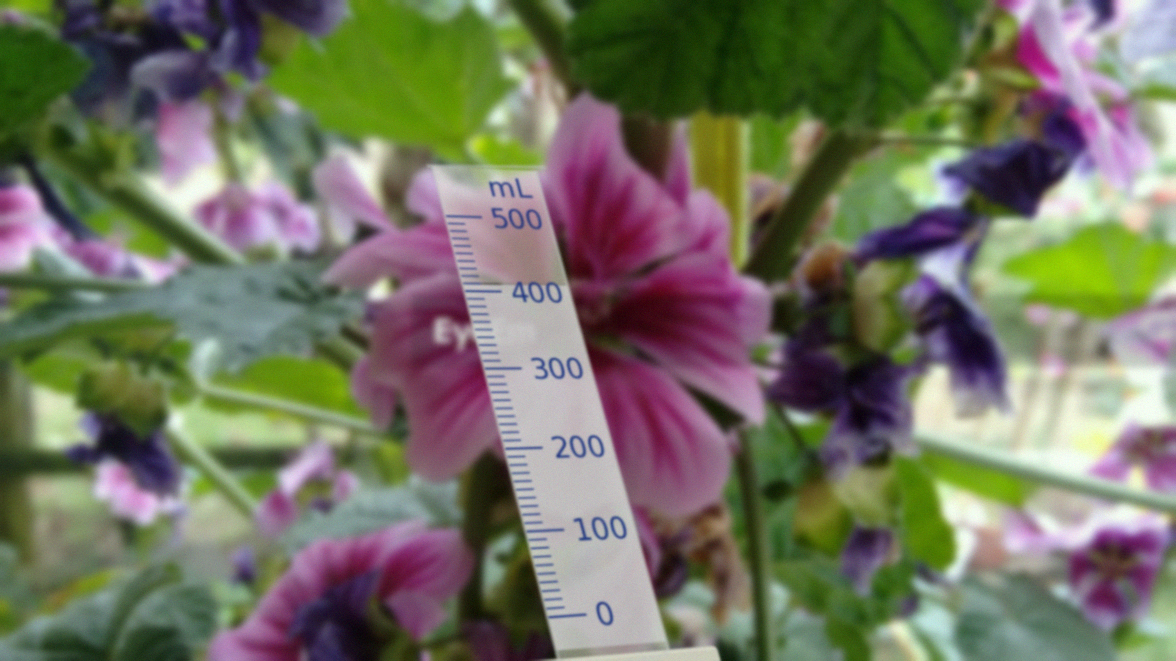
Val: 410 mL
